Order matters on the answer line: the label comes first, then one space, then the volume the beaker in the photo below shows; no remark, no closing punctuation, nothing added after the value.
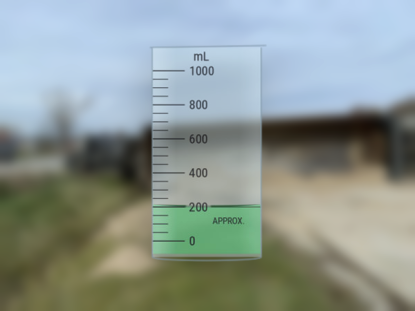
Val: 200 mL
